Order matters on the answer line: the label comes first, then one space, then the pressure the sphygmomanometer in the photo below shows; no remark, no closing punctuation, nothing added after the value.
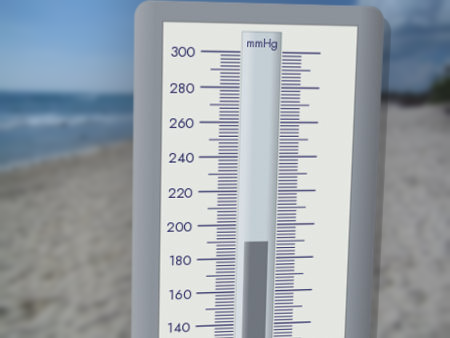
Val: 190 mmHg
